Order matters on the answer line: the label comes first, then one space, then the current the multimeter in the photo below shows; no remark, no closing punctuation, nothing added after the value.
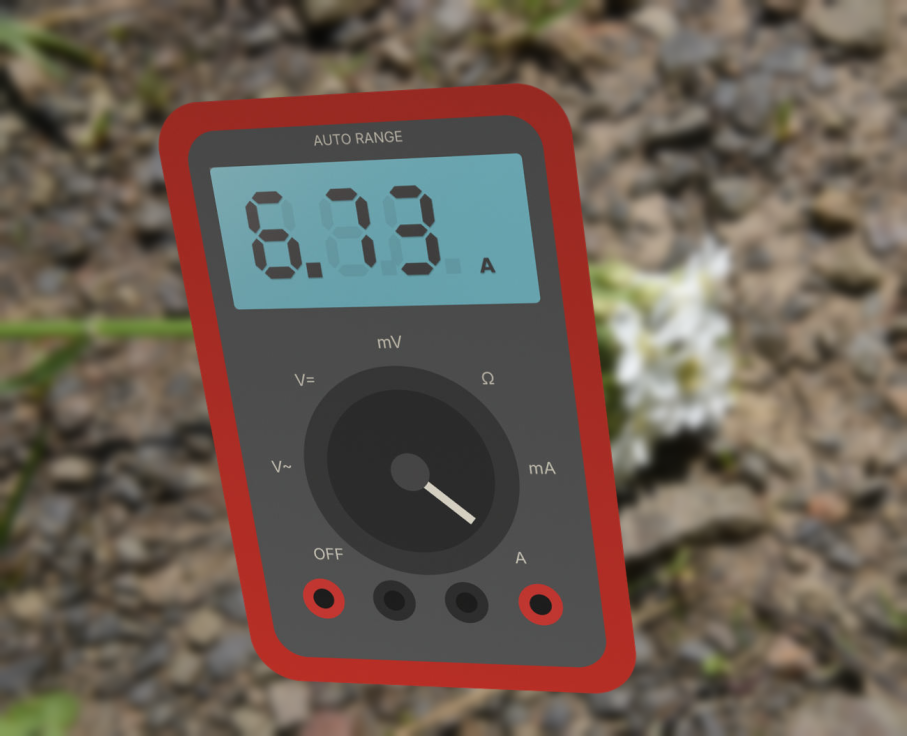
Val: 6.73 A
